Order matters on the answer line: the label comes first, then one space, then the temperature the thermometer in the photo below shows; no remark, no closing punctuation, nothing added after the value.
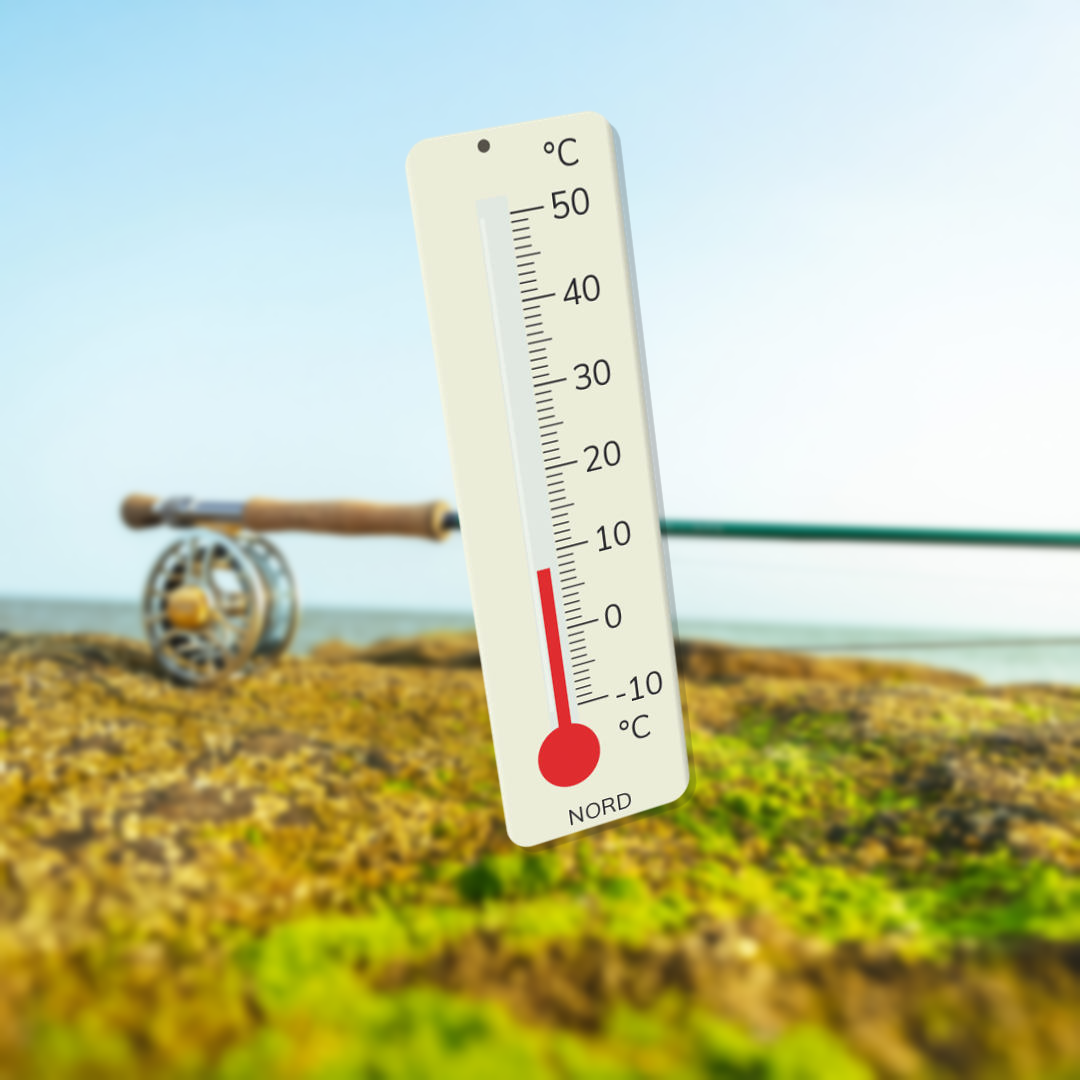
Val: 8 °C
